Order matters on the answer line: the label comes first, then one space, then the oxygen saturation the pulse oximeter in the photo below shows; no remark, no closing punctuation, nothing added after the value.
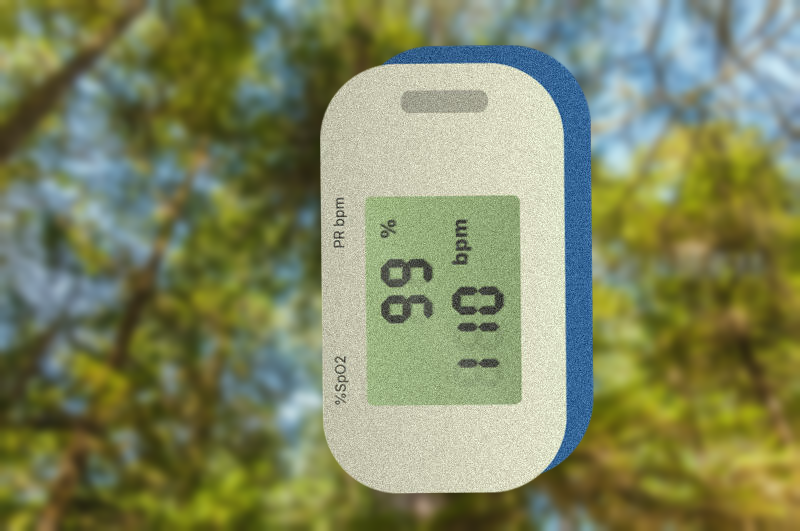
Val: 99 %
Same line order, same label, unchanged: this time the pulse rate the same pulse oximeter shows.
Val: 110 bpm
